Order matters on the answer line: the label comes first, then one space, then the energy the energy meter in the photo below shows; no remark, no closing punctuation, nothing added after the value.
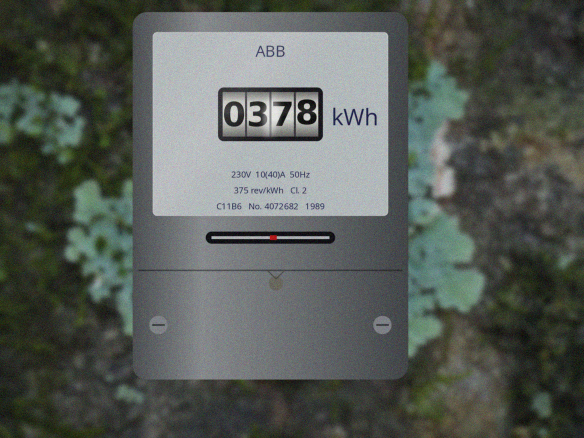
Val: 378 kWh
